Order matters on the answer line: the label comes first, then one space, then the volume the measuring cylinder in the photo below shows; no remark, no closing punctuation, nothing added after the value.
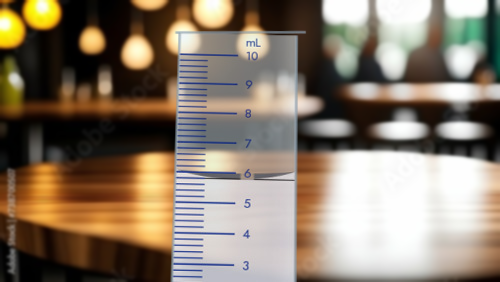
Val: 5.8 mL
